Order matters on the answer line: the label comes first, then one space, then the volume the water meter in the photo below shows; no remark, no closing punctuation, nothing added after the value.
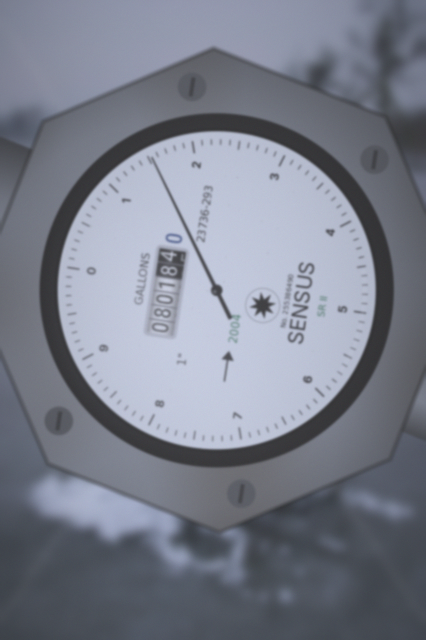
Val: 801841.5 gal
